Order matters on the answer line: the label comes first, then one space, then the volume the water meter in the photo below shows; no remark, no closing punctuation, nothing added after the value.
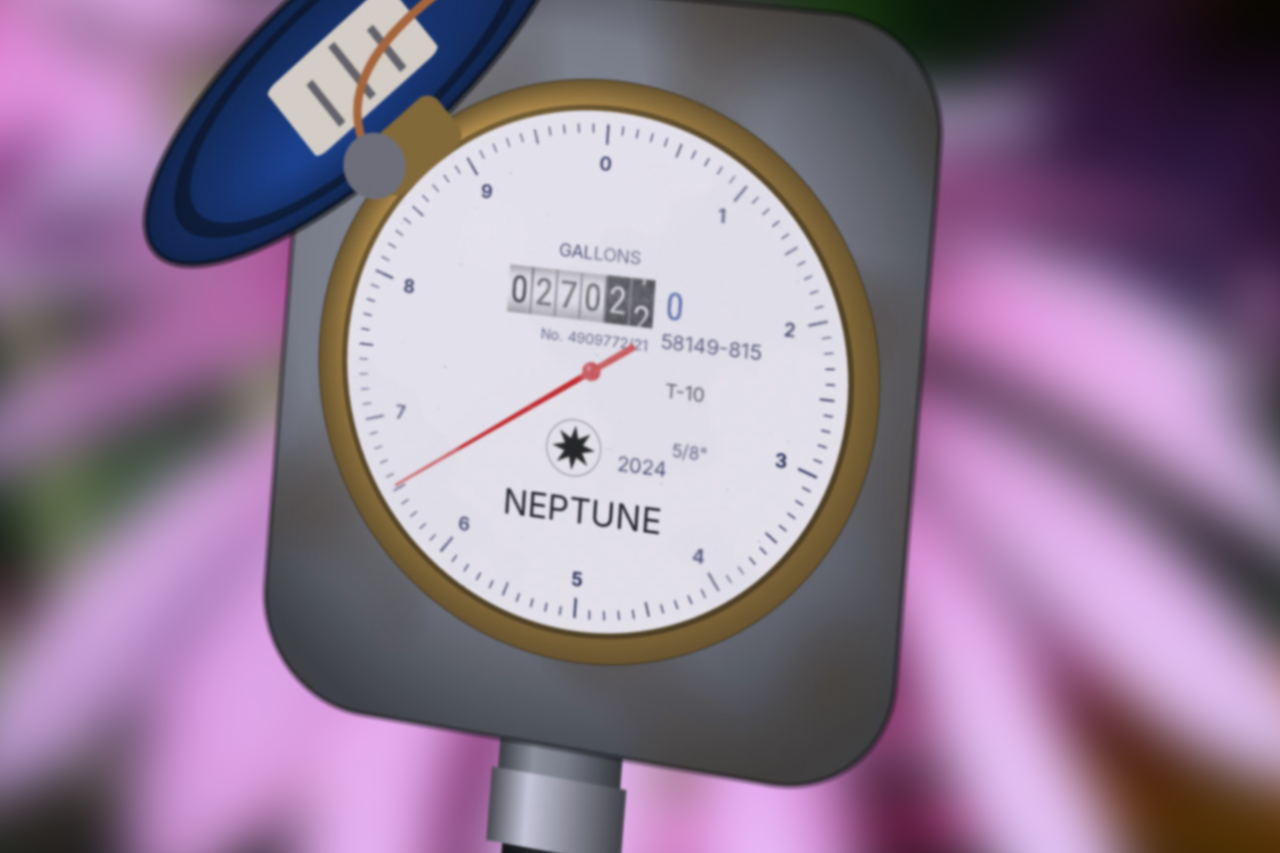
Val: 270216.5 gal
